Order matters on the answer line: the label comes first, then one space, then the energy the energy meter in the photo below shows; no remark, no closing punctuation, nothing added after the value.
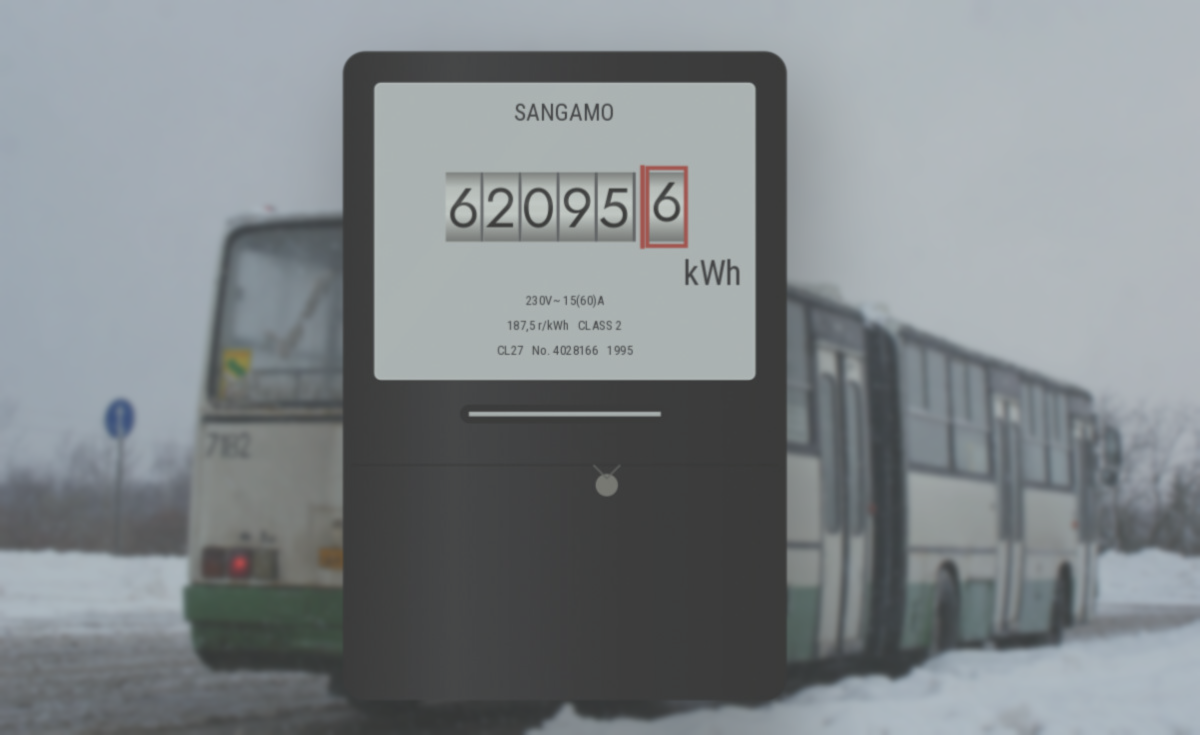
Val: 62095.6 kWh
